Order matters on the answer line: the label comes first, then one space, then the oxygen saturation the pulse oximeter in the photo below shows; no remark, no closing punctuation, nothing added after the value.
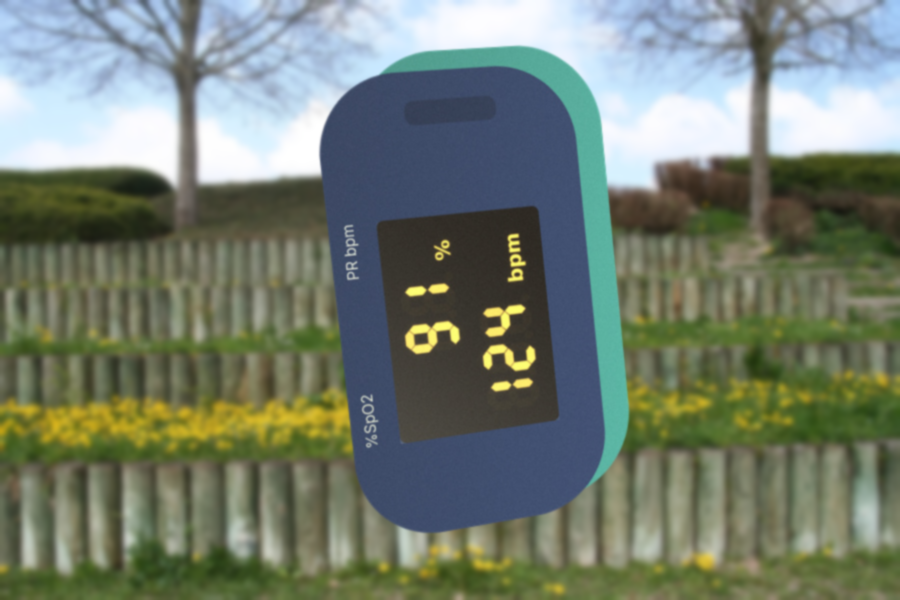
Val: 91 %
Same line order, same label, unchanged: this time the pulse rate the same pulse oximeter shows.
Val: 124 bpm
